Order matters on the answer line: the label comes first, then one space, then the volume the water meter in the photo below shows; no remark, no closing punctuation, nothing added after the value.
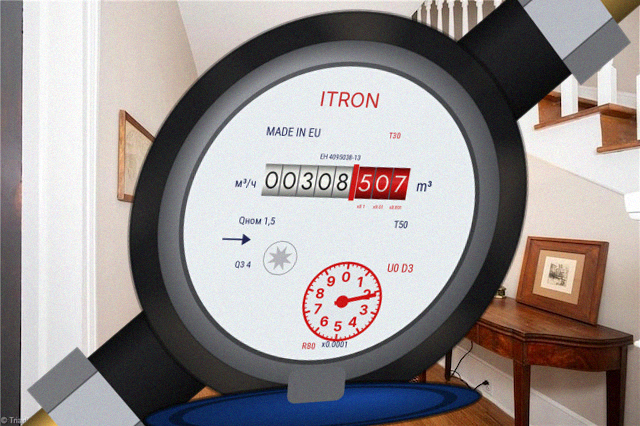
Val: 308.5072 m³
